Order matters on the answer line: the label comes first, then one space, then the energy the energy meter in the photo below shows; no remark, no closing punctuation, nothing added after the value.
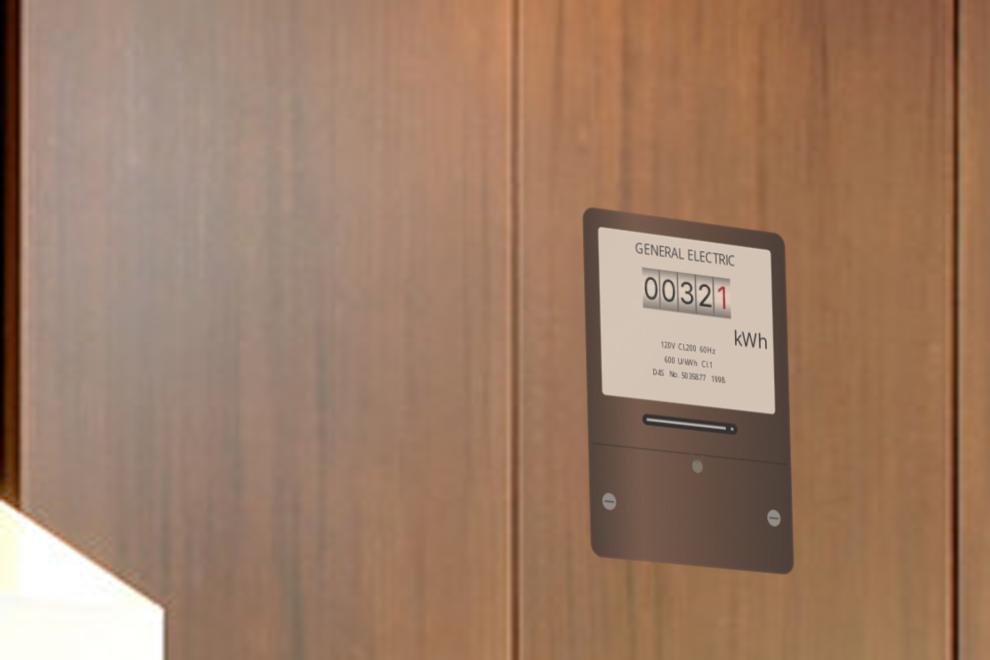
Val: 32.1 kWh
